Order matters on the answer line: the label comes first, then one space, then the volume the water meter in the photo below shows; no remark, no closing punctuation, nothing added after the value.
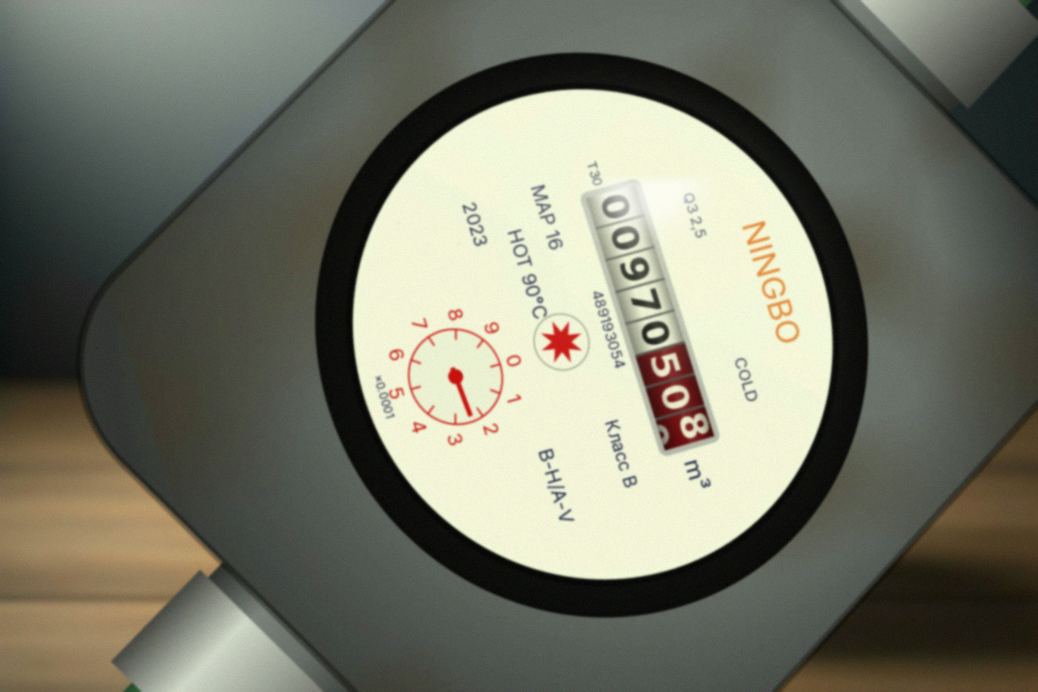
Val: 970.5082 m³
